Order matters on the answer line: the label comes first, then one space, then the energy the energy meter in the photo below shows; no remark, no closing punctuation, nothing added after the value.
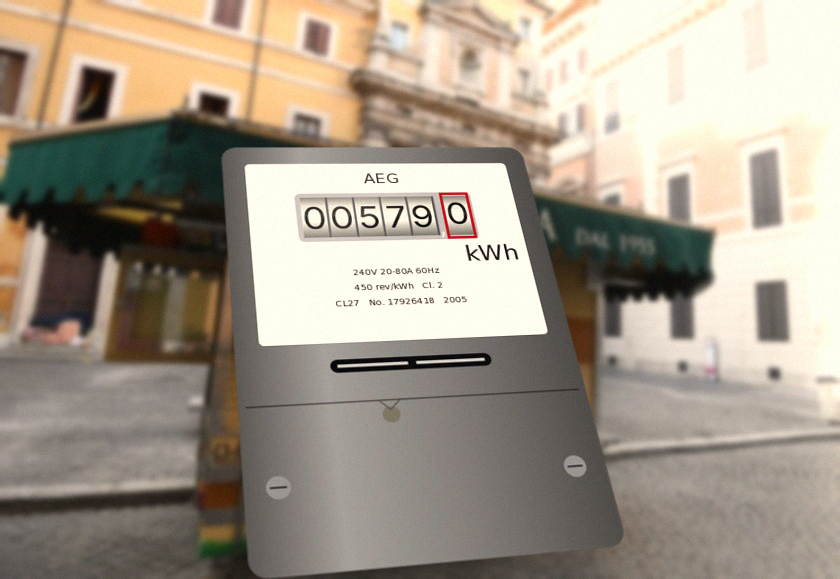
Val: 579.0 kWh
